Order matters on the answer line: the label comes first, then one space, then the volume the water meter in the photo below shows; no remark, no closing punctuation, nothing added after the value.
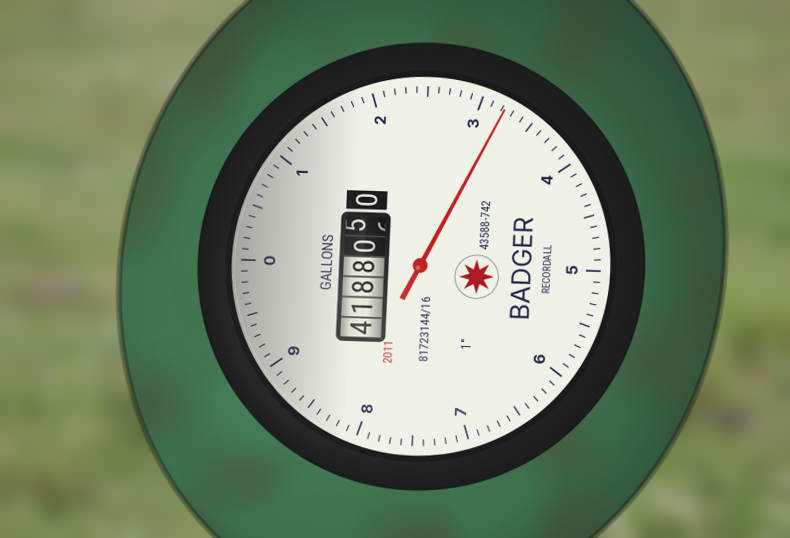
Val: 4188053.2 gal
